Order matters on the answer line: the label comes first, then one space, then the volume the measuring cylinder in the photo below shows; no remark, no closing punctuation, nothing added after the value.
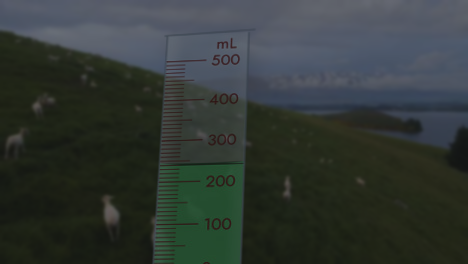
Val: 240 mL
